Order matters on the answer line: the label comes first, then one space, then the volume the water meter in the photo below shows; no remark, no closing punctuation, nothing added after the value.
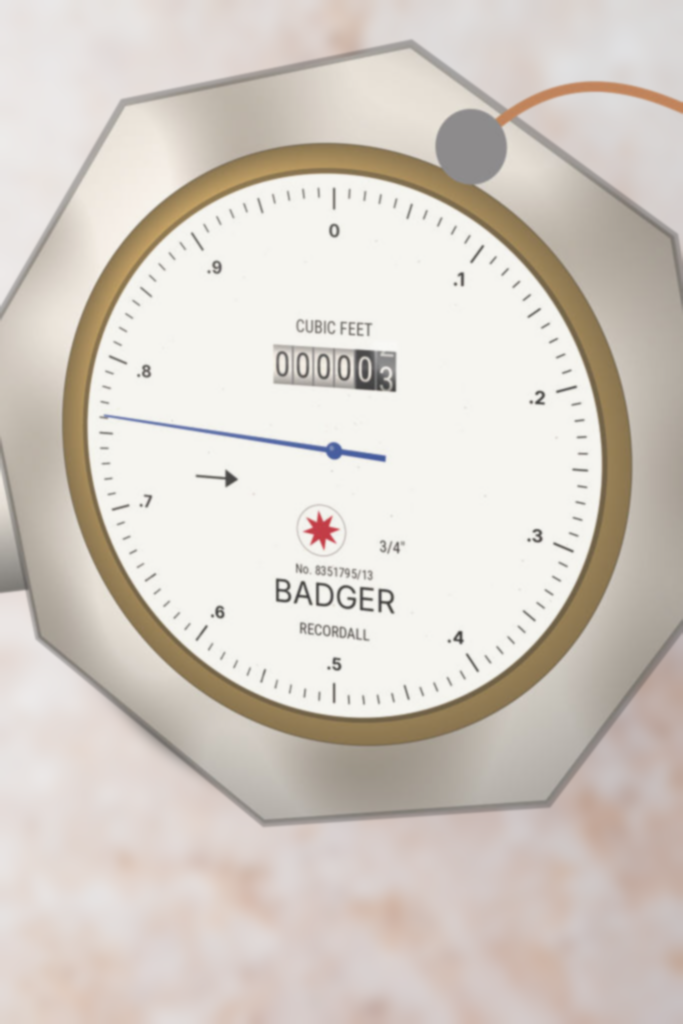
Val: 2.76 ft³
